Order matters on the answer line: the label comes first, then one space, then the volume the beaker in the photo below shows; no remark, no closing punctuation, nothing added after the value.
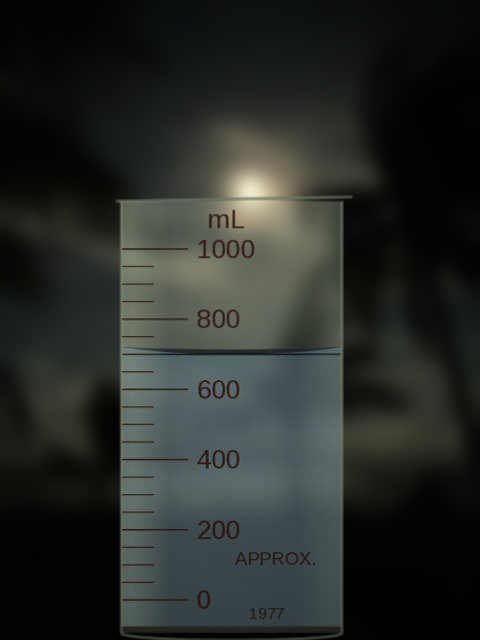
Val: 700 mL
